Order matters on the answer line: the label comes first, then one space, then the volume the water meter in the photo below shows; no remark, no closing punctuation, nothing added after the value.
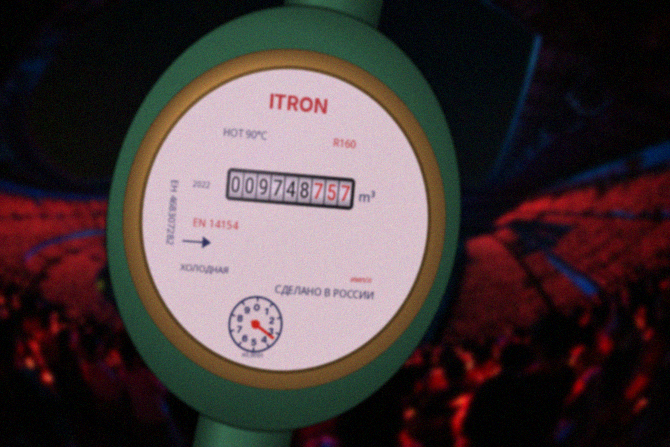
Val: 9748.7573 m³
